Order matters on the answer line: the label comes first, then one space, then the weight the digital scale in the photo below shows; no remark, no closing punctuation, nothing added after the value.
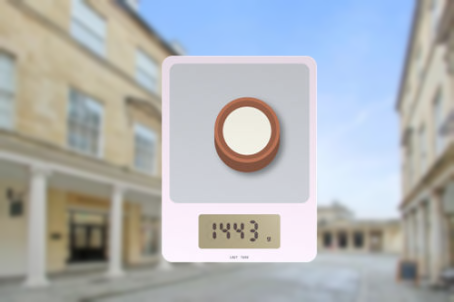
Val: 1443 g
